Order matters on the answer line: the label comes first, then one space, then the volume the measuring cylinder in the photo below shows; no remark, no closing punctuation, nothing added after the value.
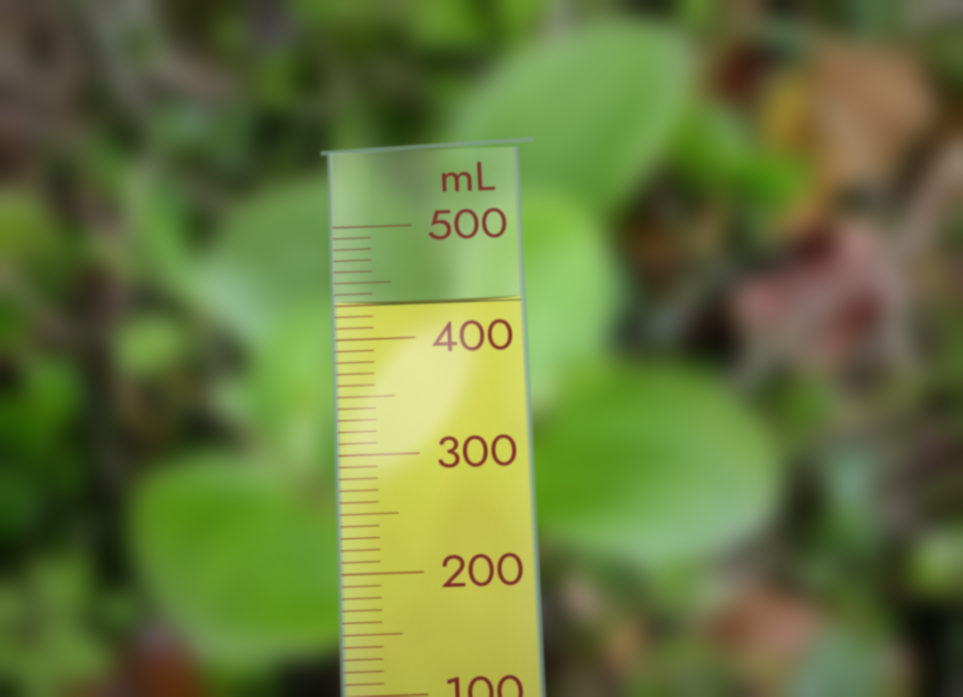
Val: 430 mL
